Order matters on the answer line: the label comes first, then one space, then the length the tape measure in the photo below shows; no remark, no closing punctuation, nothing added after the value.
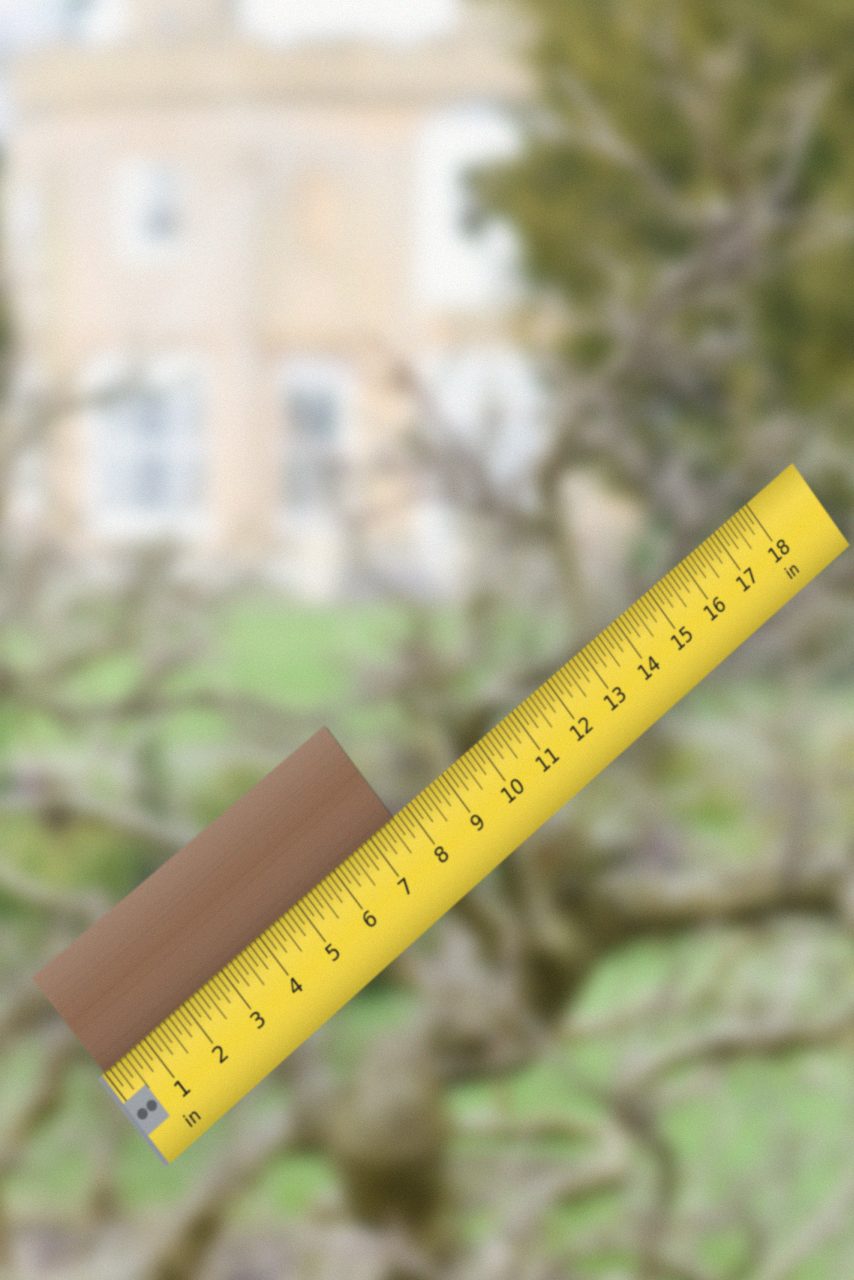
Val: 7.625 in
